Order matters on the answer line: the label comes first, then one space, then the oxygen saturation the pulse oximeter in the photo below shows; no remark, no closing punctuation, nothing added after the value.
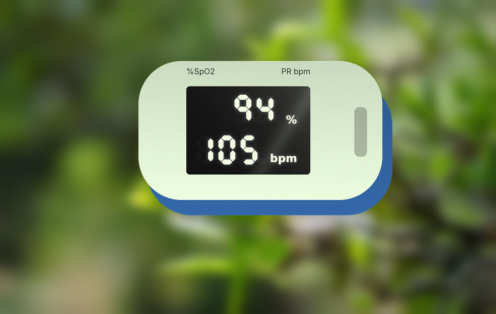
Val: 94 %
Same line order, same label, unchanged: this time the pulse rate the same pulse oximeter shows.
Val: 105 bpm
